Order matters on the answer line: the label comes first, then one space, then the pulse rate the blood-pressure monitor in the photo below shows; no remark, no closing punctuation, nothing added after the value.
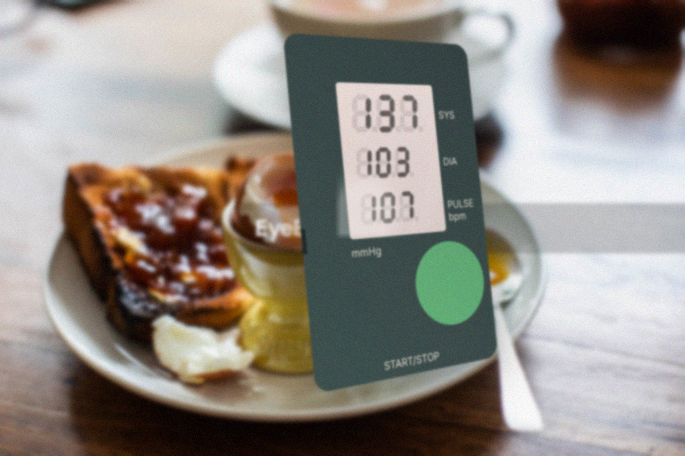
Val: 107 bpm
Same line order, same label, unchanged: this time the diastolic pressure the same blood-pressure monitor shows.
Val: 103 mmHg
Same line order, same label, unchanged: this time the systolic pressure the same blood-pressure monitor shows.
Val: 137 mmHg
